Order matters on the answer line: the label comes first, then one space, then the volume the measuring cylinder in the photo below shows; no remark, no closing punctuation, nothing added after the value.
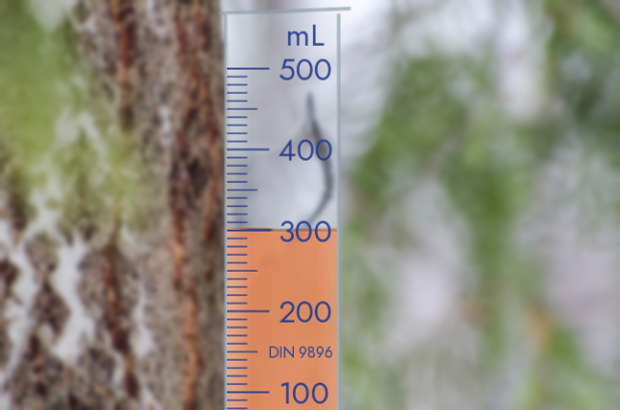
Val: 300 mL
